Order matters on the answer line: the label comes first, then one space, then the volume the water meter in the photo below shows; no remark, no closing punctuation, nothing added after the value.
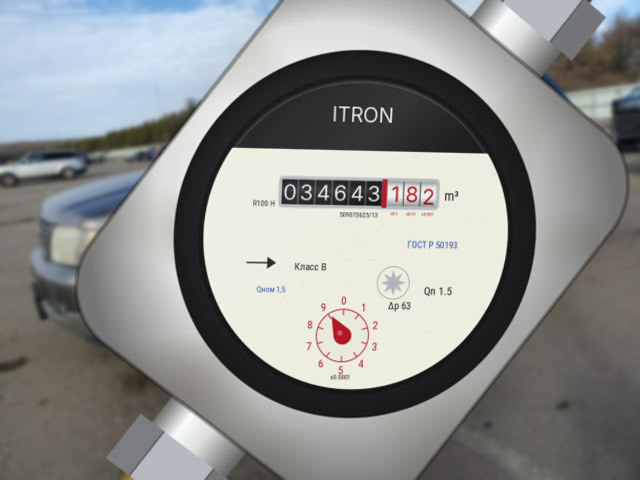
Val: 34643.1819 m³
